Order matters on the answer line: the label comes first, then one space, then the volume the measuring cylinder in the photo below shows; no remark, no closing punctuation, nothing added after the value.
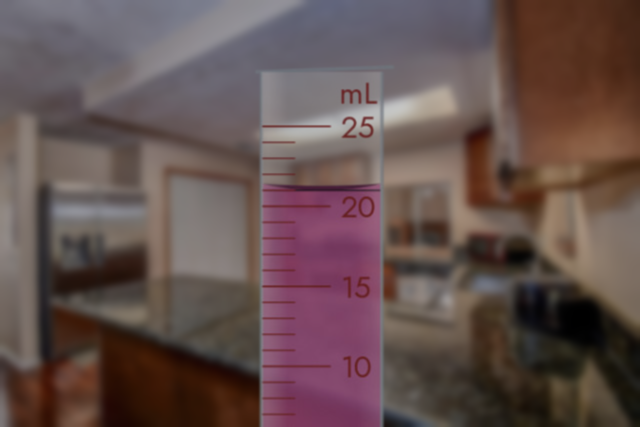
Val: 21 mL
